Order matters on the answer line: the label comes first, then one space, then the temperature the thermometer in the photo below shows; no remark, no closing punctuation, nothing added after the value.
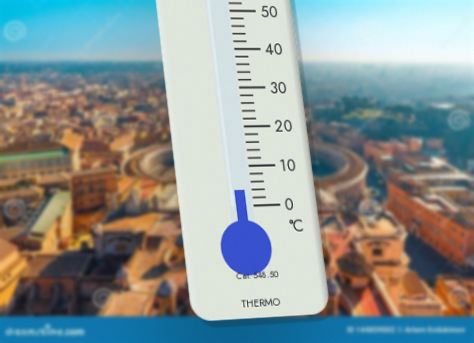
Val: 4 °C
